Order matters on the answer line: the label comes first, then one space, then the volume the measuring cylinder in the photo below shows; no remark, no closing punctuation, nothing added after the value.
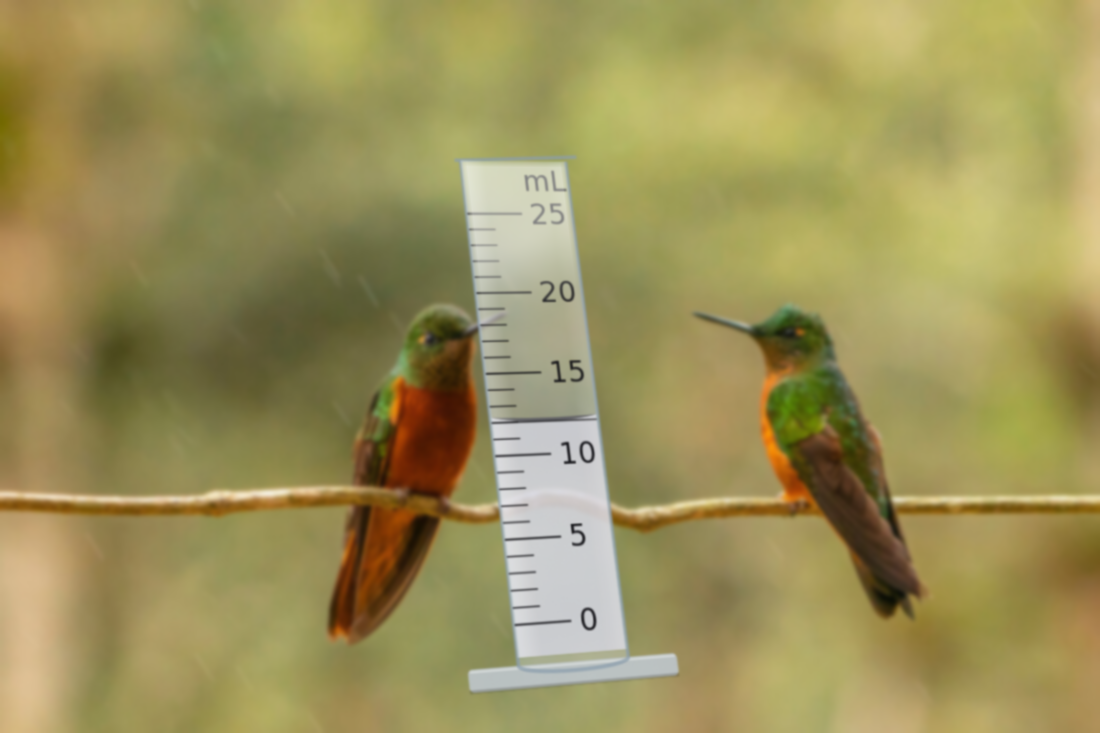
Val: 12 mL
